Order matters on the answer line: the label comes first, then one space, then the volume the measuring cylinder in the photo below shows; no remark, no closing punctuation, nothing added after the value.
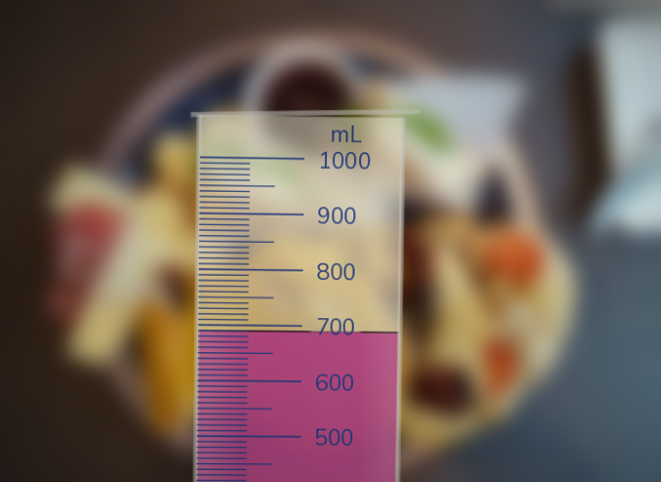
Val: 690 mL
